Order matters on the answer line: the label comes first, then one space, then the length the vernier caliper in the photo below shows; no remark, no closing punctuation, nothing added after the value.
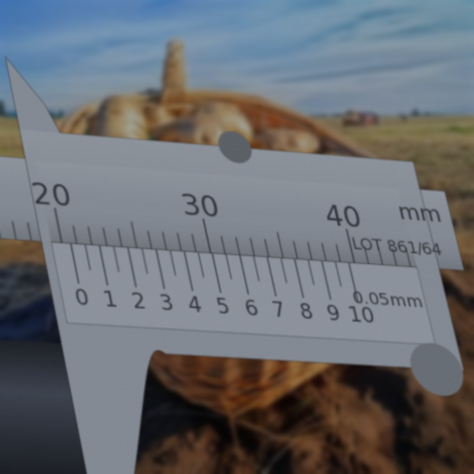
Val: 20.6 mm
